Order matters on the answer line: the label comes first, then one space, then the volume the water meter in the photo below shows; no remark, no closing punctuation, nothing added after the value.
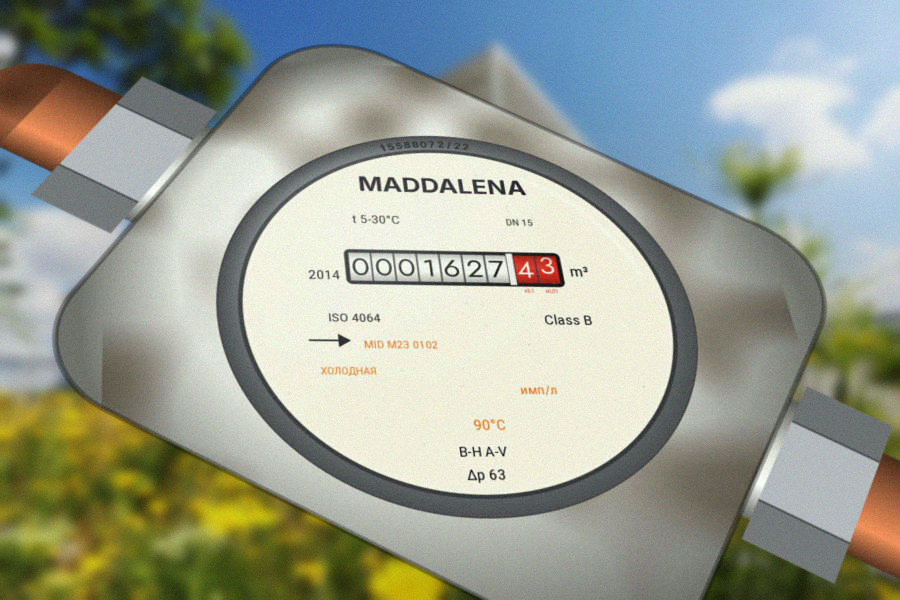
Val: 1627.43 m³
